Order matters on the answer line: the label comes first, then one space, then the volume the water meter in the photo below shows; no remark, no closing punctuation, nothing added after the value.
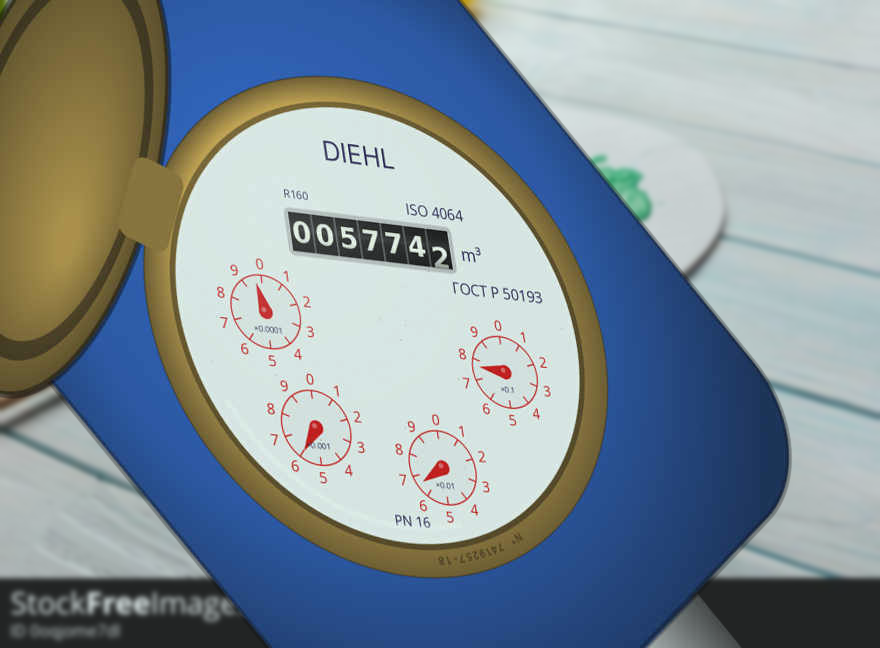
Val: 57741.7659 m³
